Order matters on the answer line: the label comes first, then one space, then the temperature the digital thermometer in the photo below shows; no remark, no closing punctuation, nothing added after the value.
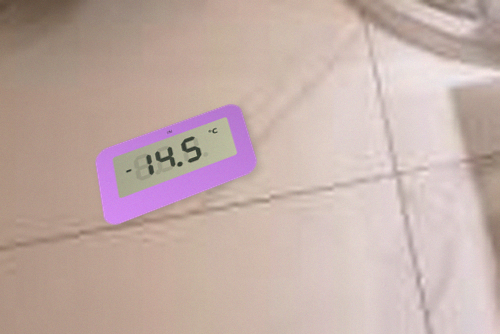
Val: -14.5 °C
